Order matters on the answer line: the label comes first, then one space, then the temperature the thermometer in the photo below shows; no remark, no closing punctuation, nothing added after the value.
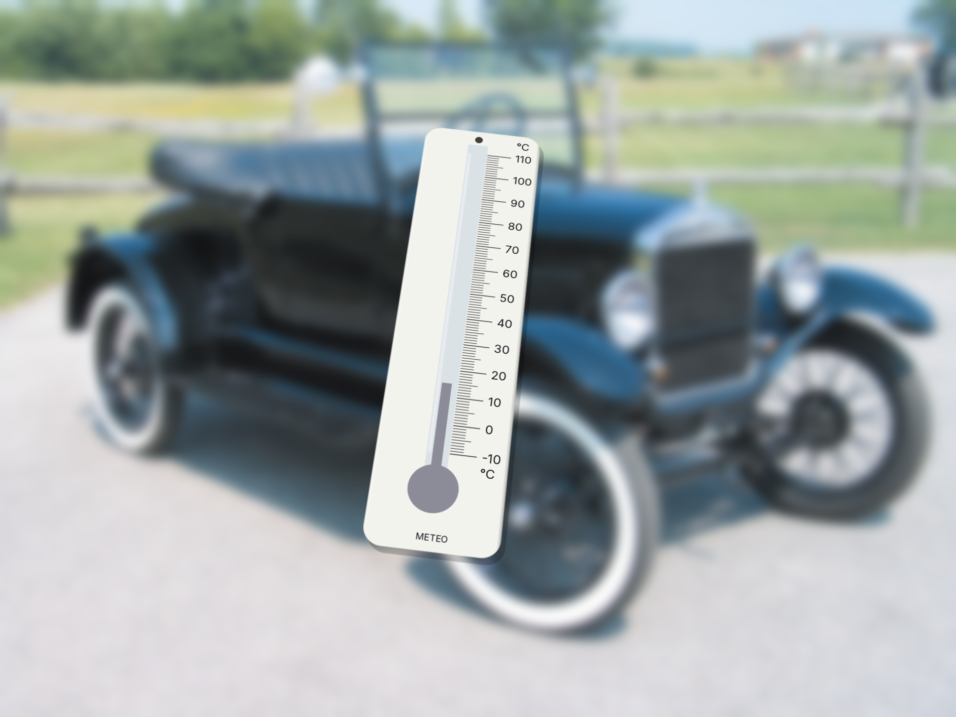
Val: 15 °C
